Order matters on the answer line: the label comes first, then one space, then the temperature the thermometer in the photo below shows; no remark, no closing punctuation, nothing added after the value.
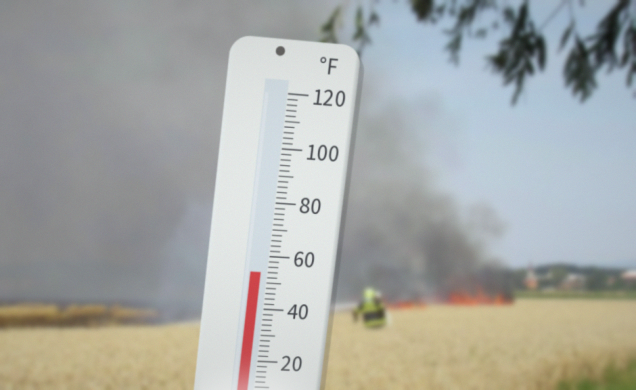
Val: 54 °F
